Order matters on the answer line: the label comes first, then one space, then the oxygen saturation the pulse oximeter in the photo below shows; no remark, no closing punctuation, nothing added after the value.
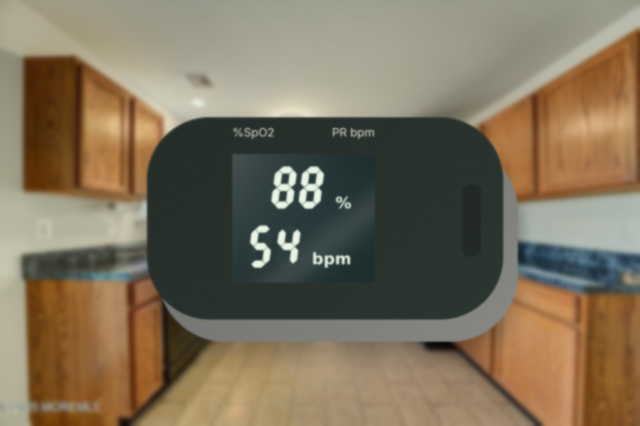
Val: 88 %
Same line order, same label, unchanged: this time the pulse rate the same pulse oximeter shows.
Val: 54 bpm
